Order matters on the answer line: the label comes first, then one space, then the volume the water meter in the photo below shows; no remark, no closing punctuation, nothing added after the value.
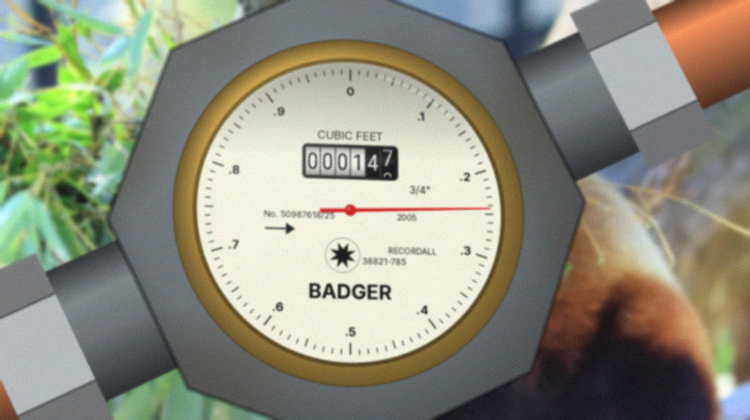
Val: 147.24 ft³
